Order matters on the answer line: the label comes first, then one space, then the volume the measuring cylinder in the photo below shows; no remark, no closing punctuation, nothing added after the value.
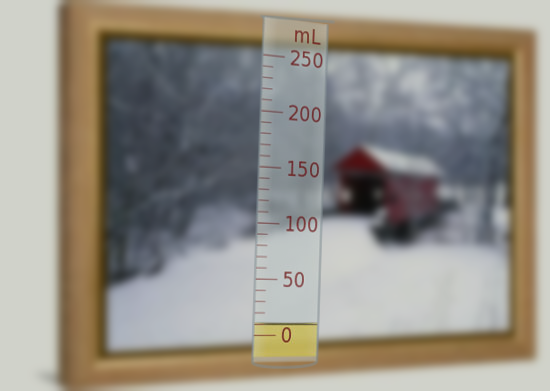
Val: 10 mL
